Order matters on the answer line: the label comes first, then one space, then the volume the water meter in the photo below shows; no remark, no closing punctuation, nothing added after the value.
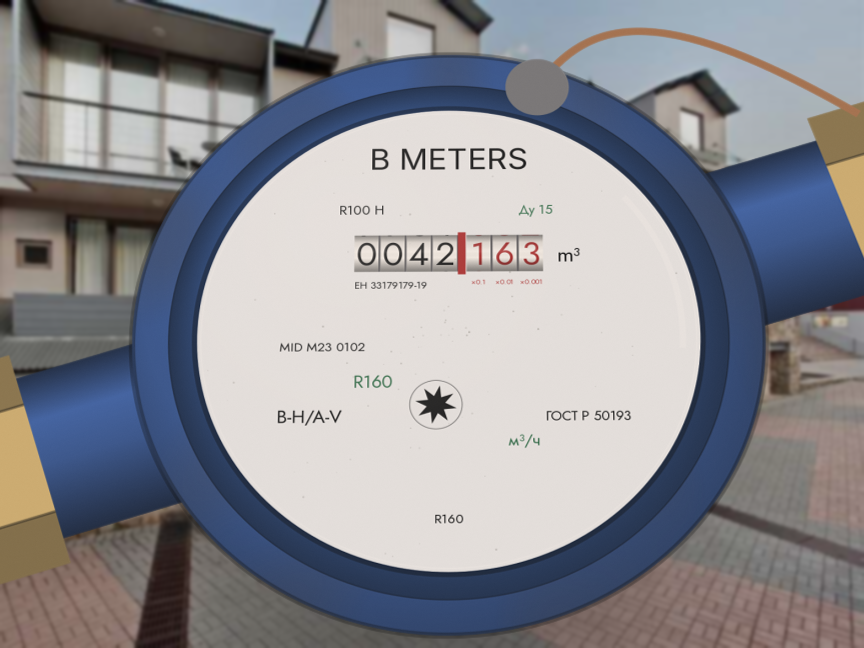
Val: 42.163 m³
